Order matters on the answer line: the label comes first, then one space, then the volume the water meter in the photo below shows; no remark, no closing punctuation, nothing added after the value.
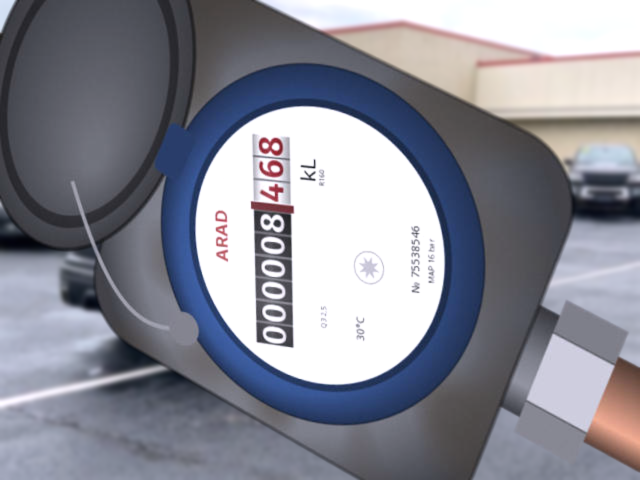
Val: 8.468 kL
